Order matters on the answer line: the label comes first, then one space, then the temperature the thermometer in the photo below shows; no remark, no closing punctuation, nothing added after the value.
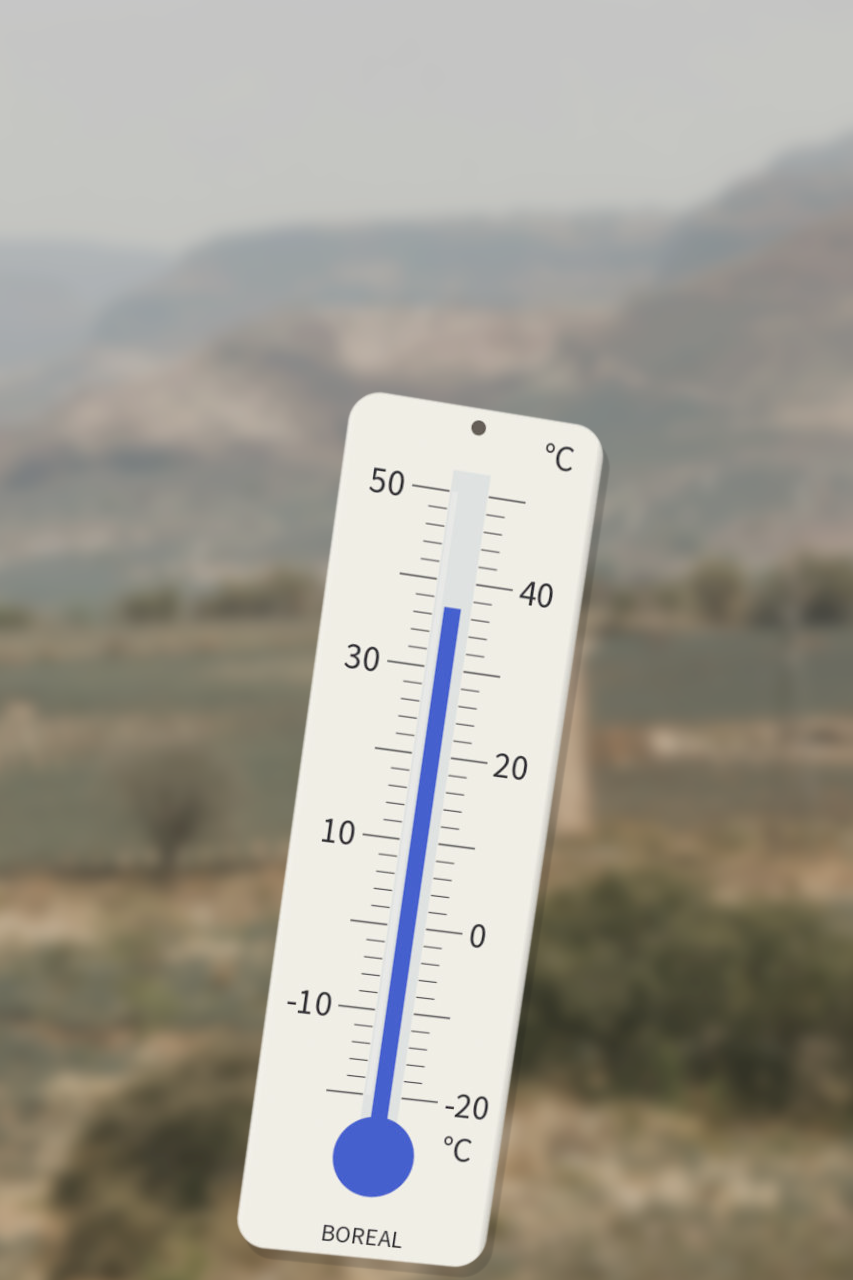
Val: 37 °C
